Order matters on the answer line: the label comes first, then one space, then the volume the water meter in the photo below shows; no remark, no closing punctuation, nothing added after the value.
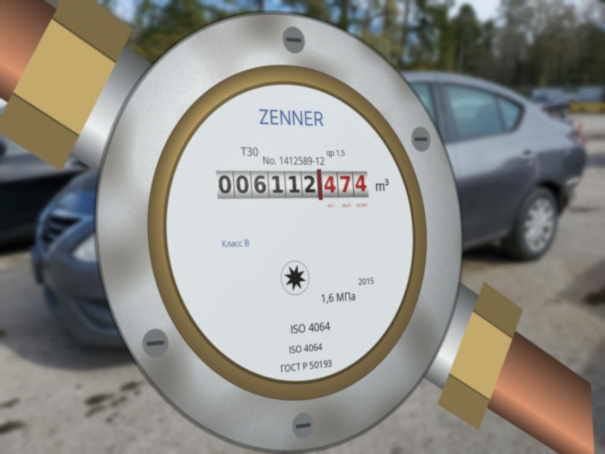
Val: 6112.474 m³
